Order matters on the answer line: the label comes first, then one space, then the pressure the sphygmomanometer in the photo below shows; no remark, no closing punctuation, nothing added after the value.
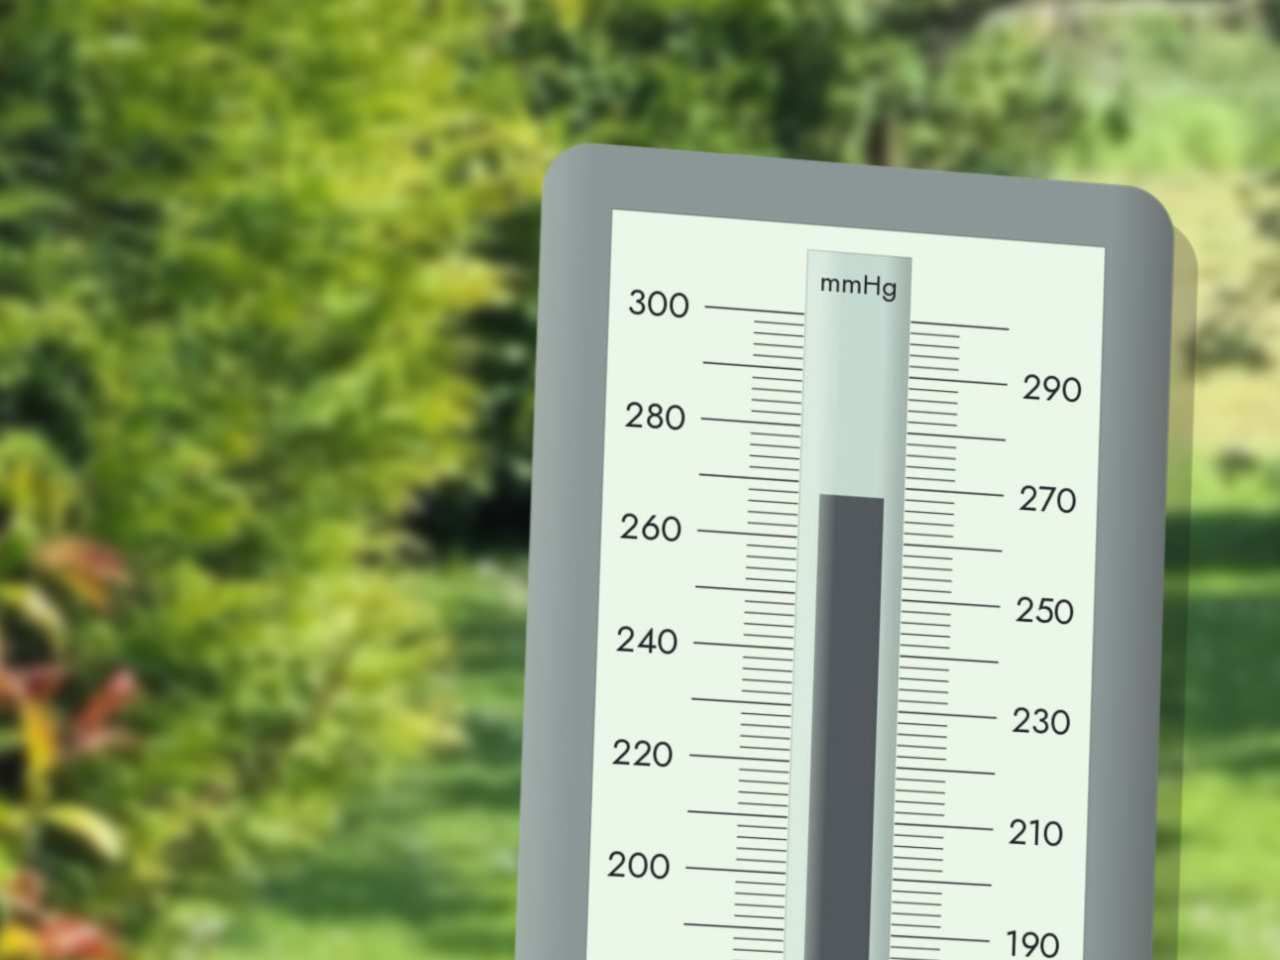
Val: 268 mmHg
